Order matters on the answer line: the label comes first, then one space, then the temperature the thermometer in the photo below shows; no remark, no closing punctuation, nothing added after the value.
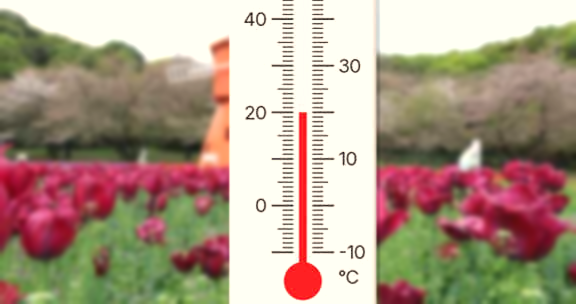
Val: 20 °C
